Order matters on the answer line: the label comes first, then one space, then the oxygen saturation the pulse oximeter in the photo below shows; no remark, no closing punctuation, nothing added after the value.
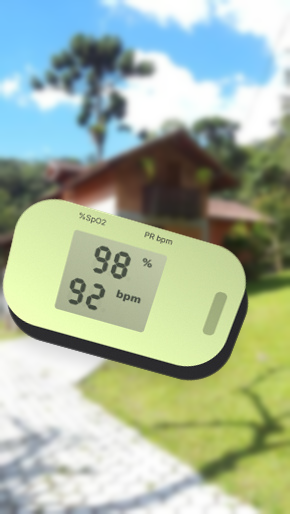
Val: 98 %
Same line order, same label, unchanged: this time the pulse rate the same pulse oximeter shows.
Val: 92 bpm
